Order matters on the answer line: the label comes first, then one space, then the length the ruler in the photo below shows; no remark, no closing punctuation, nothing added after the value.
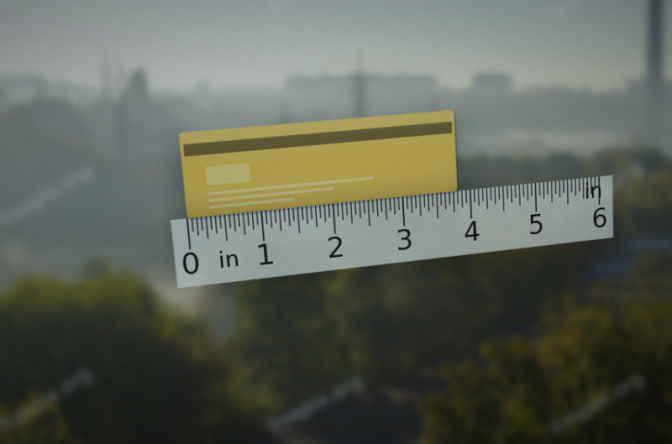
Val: 3.8125 in
